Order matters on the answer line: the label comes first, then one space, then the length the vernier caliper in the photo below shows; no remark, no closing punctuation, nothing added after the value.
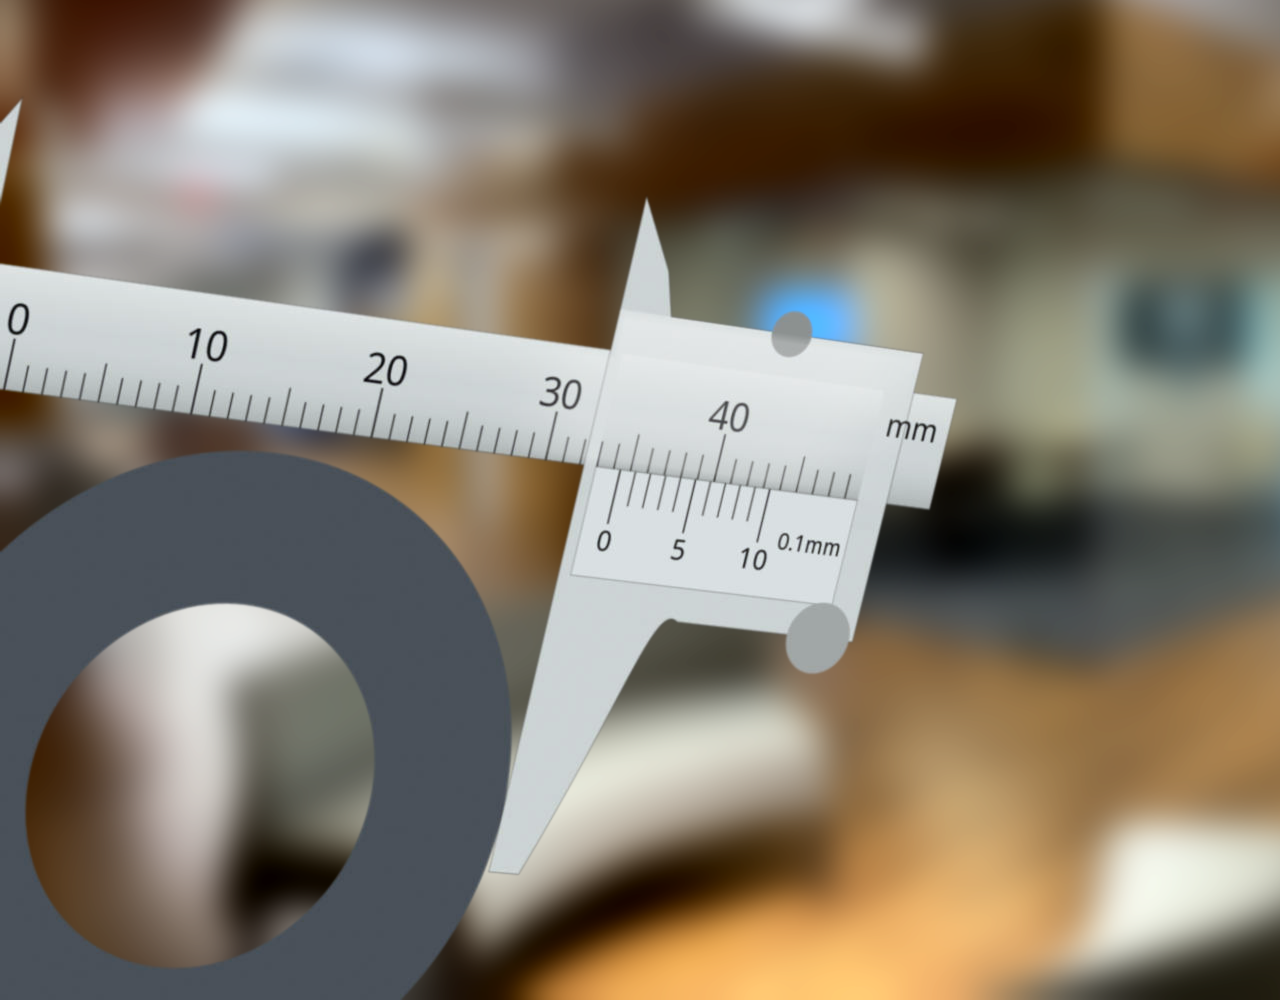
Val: 34.4 mm
